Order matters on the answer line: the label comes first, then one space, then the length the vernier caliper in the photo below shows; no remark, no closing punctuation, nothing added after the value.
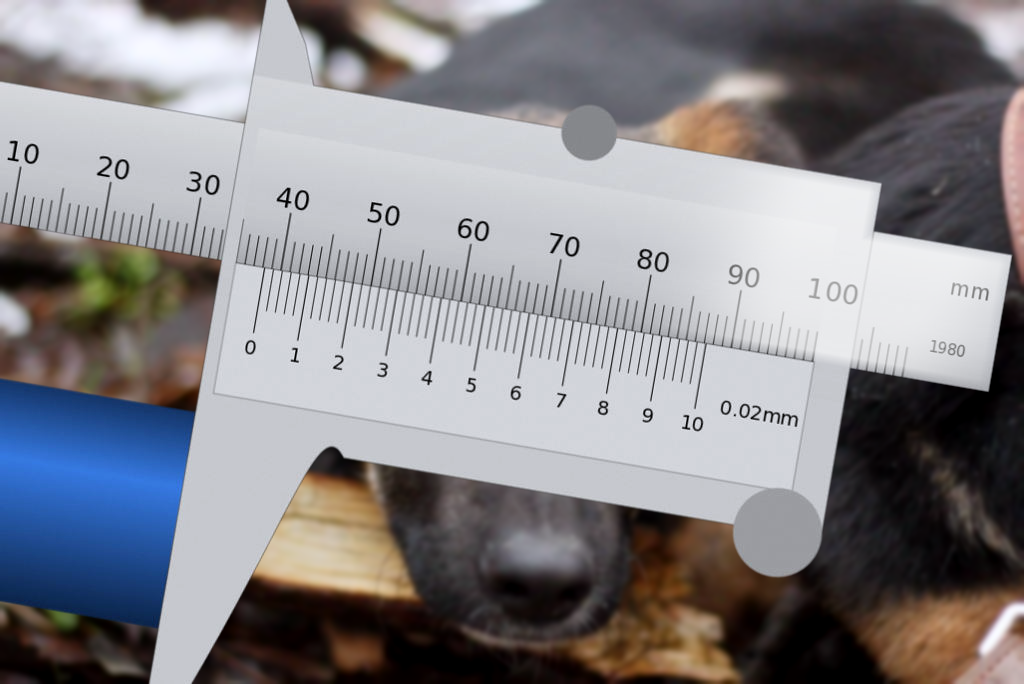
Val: 38.2 mm
